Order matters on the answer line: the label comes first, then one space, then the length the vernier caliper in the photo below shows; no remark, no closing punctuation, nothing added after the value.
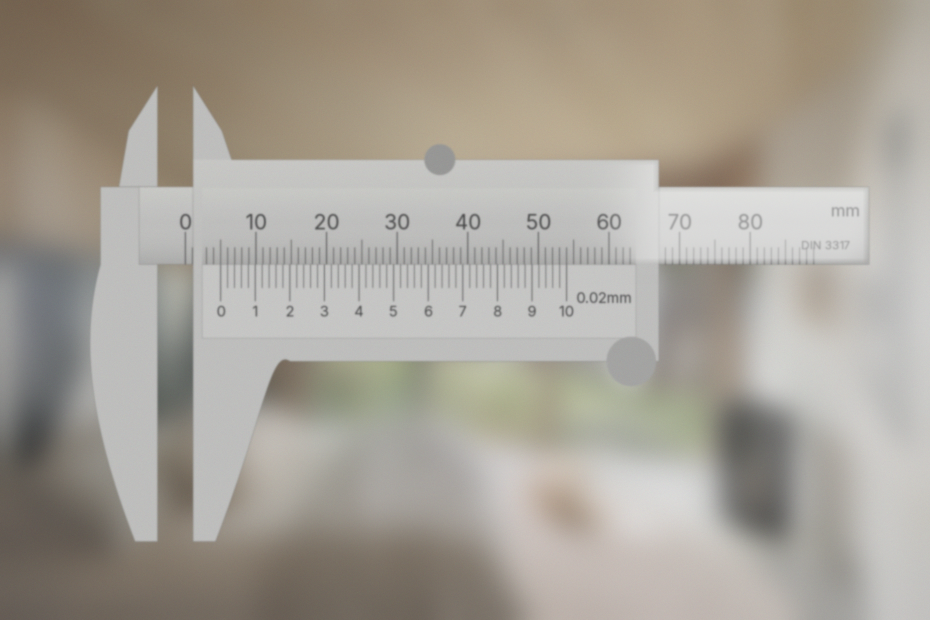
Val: 5.0 mm
